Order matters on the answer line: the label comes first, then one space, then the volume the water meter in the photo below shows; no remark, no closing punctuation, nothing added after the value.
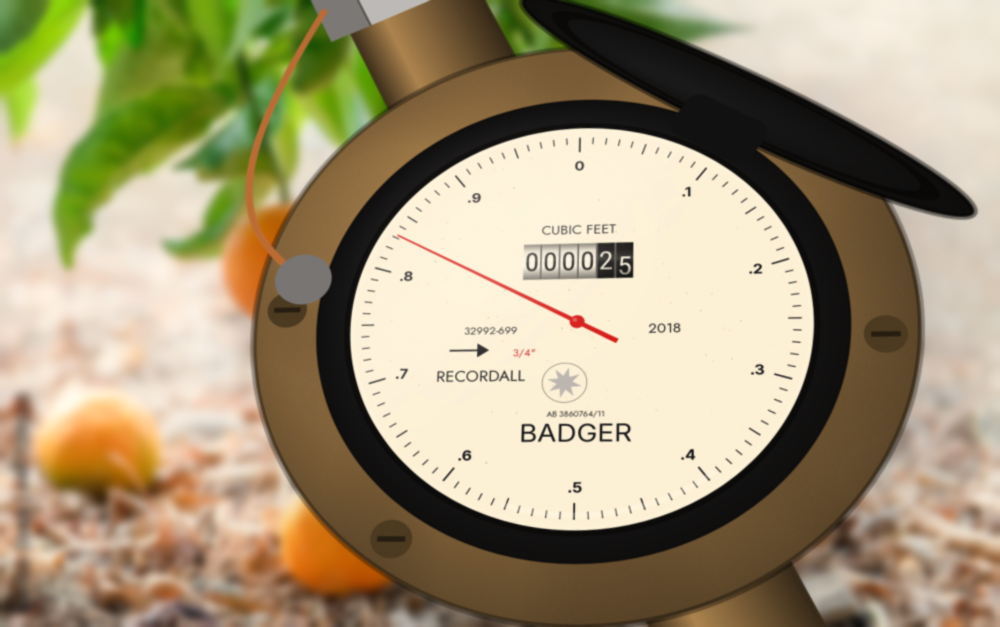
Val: 24.83 ft³
